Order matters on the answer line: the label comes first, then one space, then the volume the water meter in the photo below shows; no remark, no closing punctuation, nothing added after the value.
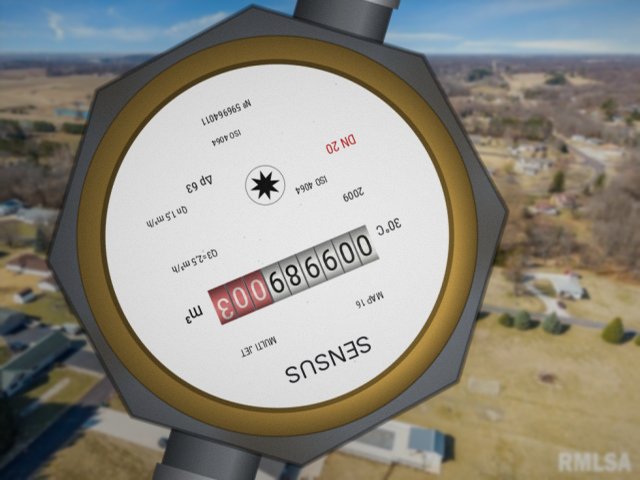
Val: 9989.003 m³
